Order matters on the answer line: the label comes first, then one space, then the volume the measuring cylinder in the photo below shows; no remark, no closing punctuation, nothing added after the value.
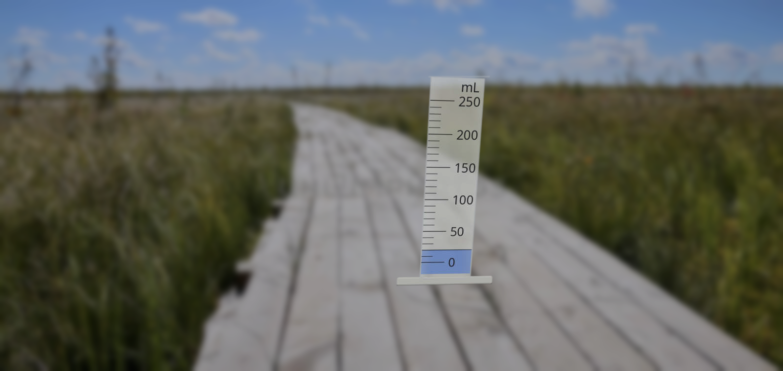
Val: 20 mL
